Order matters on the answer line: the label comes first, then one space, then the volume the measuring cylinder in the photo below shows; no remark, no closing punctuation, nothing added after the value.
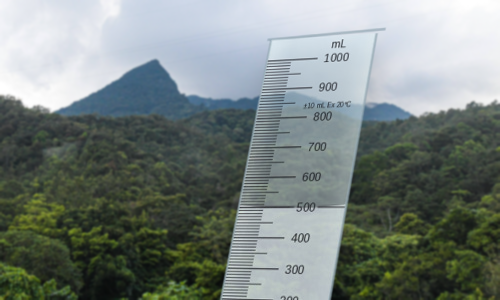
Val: 500 mL
